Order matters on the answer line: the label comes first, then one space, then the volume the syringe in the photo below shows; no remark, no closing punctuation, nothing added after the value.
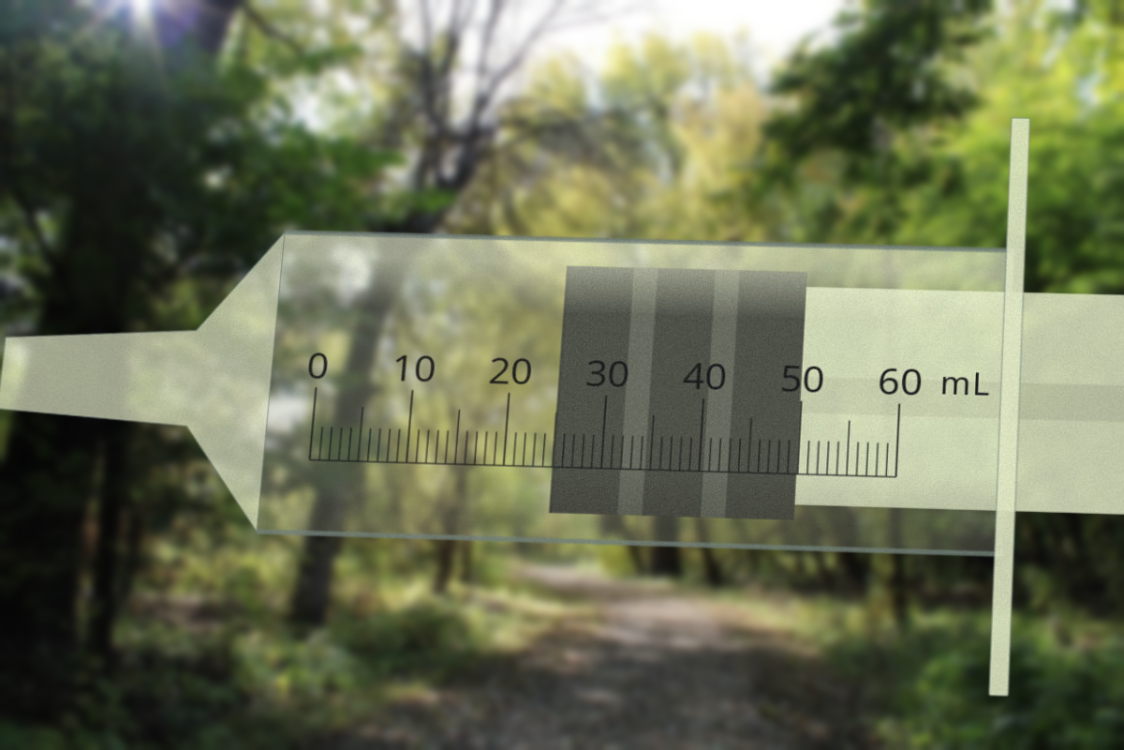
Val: 25 mL
